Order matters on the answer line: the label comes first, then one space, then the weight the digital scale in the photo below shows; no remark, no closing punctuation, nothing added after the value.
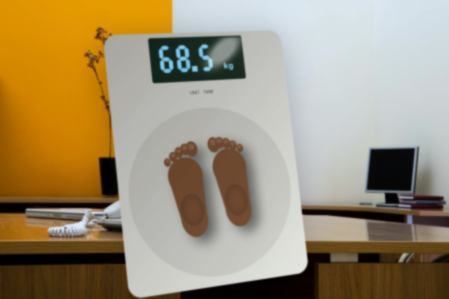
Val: 68.5 kg
